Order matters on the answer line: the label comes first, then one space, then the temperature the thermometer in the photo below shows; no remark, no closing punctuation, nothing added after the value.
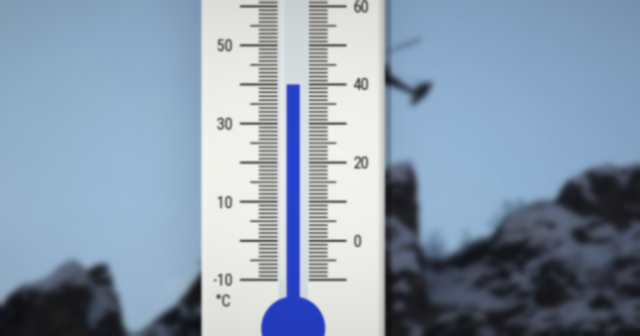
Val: 40 °C
